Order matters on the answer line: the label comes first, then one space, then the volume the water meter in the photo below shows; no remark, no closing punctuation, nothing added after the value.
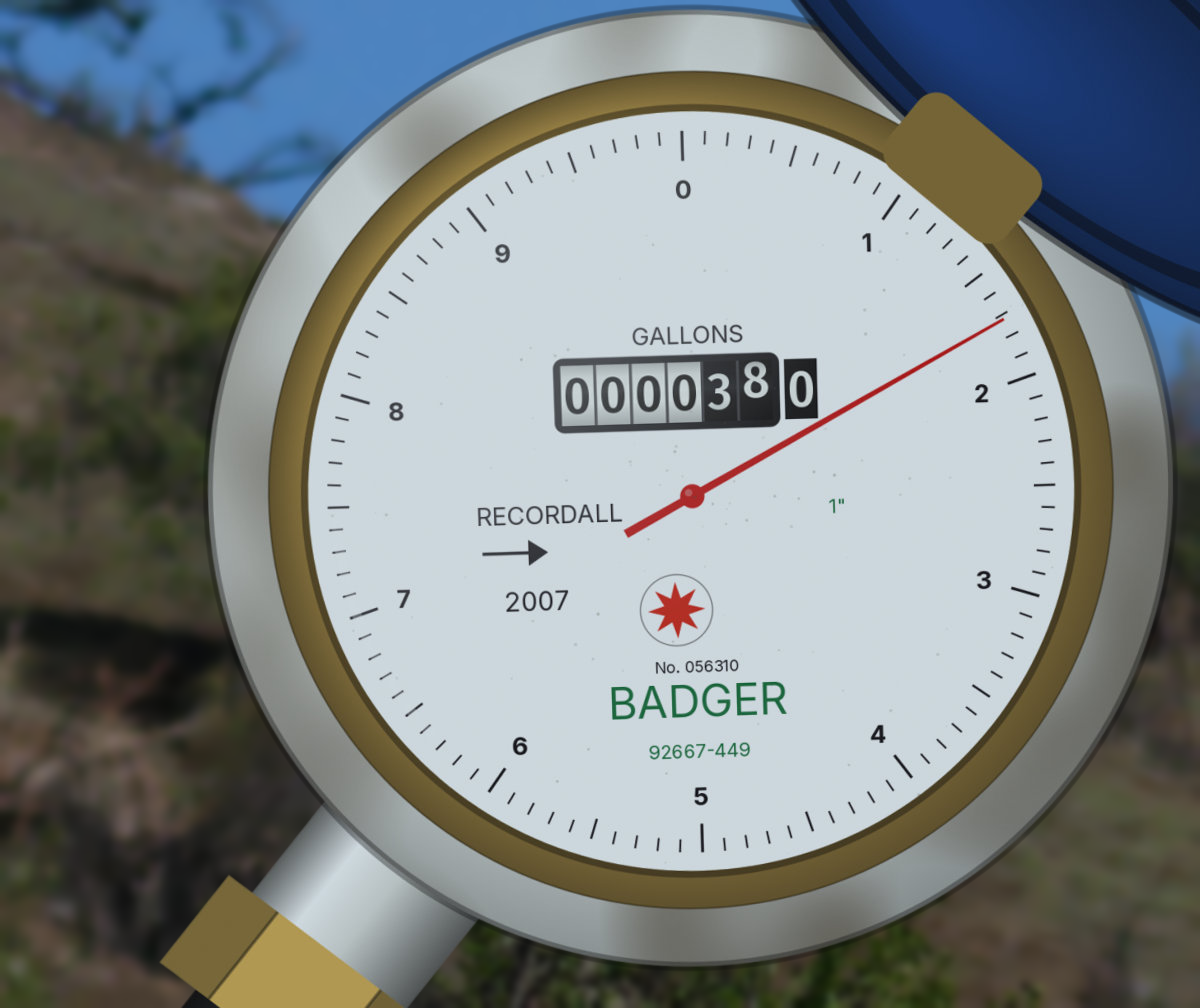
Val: 381.7 gal
